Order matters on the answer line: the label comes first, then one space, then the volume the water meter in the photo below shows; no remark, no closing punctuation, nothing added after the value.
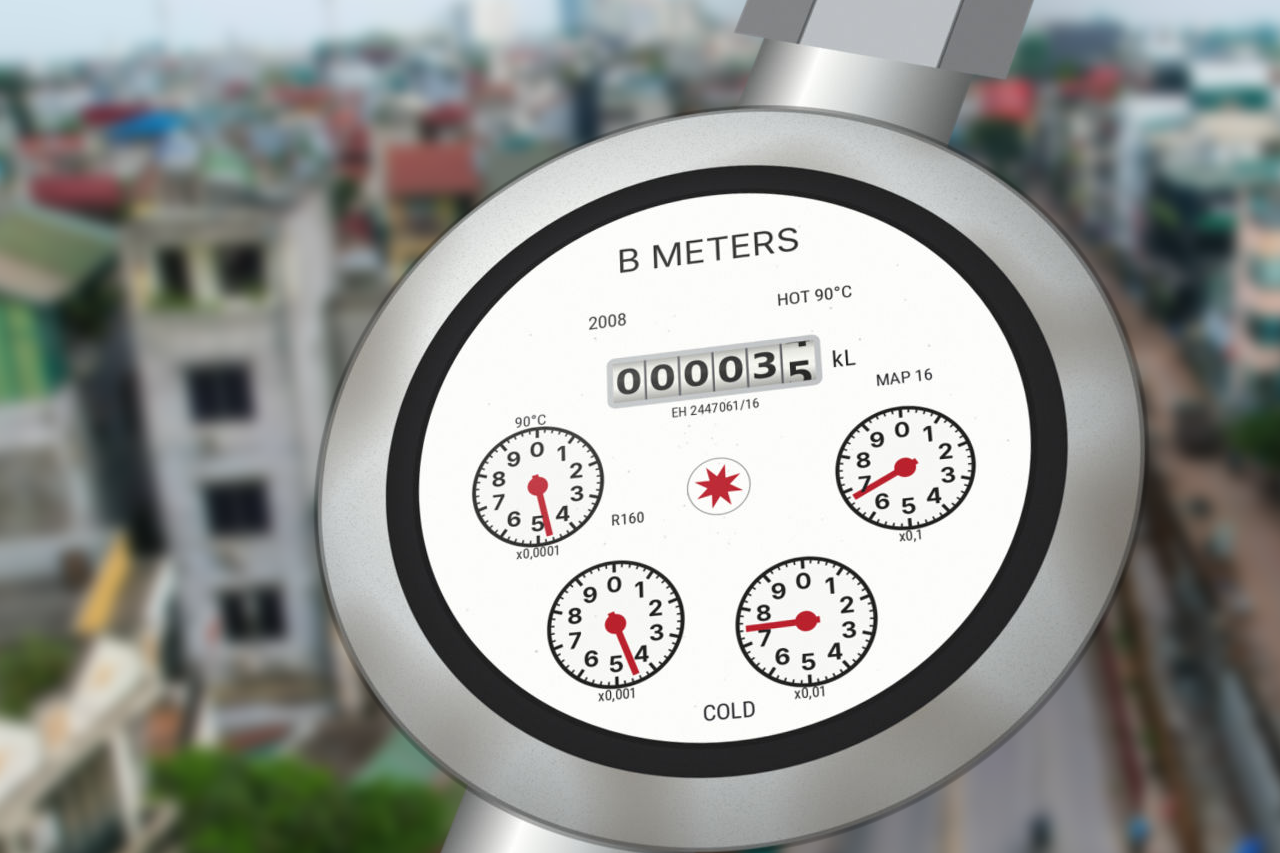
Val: 34.6744 kL
